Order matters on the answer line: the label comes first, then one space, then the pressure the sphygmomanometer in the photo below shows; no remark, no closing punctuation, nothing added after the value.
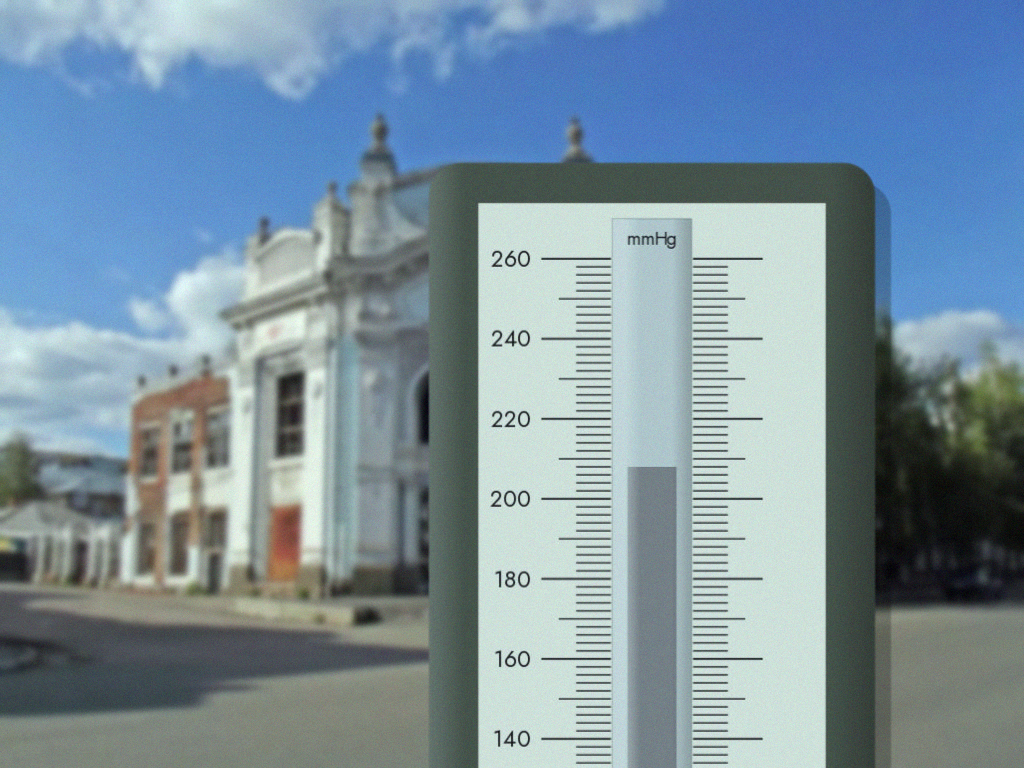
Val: 208 mmHg
